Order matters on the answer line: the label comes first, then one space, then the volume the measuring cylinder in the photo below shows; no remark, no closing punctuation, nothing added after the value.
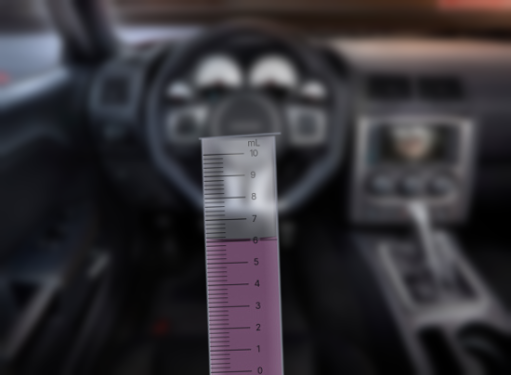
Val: 6 mL
